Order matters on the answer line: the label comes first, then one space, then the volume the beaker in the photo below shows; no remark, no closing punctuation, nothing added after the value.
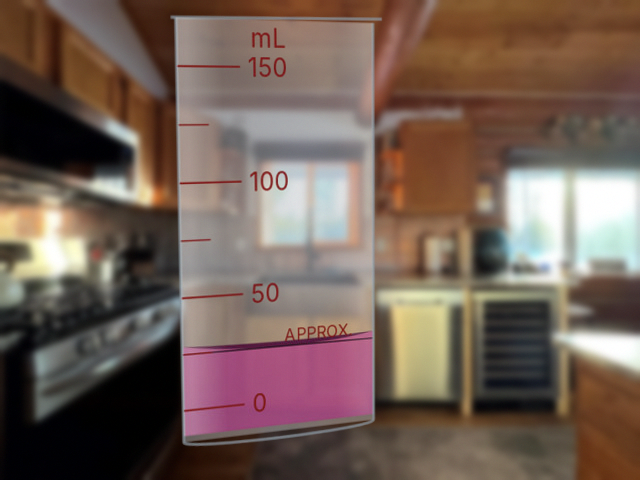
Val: 25 mL
